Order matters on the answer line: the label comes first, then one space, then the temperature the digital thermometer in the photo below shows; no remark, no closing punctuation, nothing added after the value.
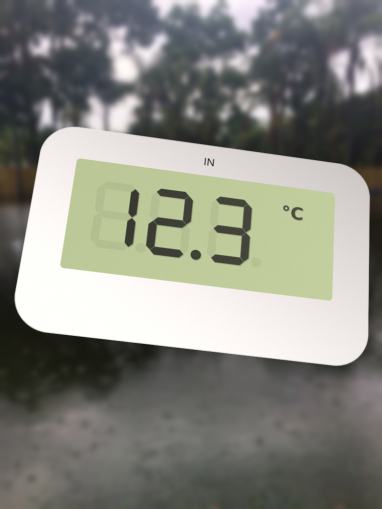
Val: 12.3 °C
